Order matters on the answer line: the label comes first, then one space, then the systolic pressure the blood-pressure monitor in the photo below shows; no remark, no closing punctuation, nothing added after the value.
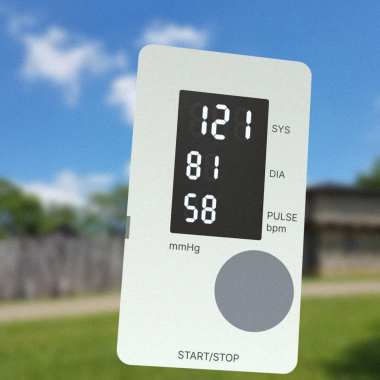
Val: 121 mmHg
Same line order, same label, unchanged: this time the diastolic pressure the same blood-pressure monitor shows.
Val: 81 mmHg
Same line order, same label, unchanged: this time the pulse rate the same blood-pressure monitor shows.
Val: 58 bpm
